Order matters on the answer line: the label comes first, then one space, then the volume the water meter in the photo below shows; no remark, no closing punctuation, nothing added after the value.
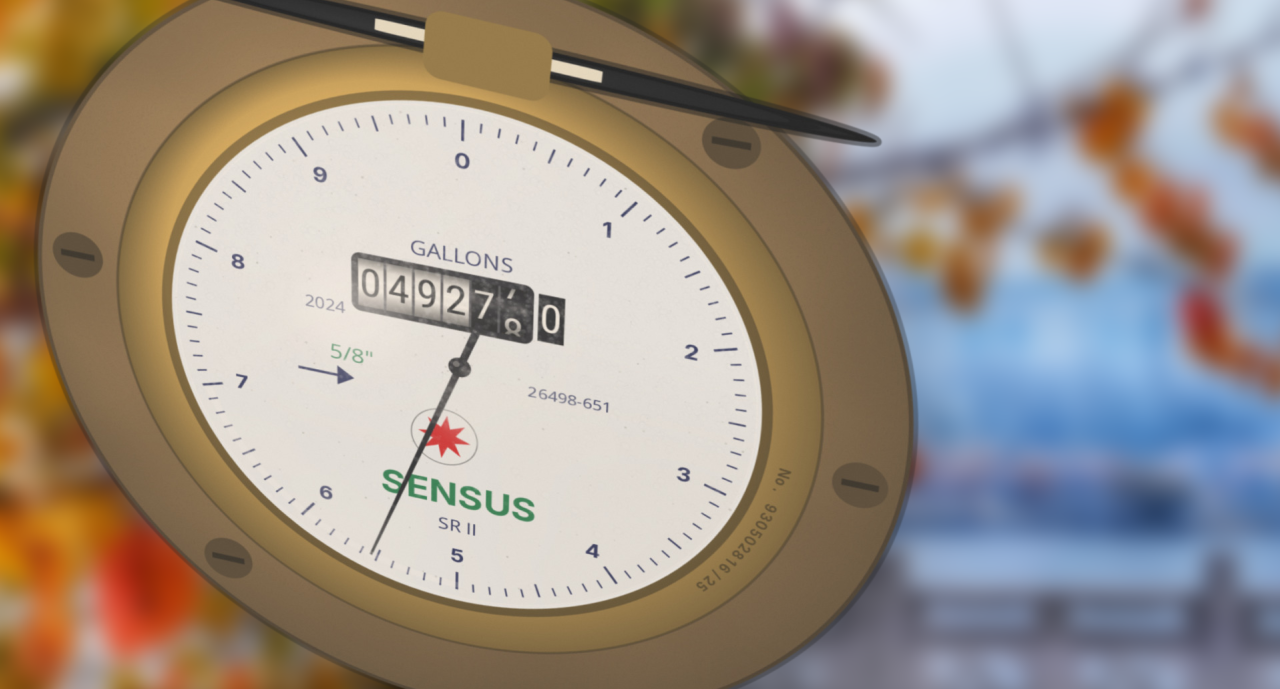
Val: 492775.5 gal
